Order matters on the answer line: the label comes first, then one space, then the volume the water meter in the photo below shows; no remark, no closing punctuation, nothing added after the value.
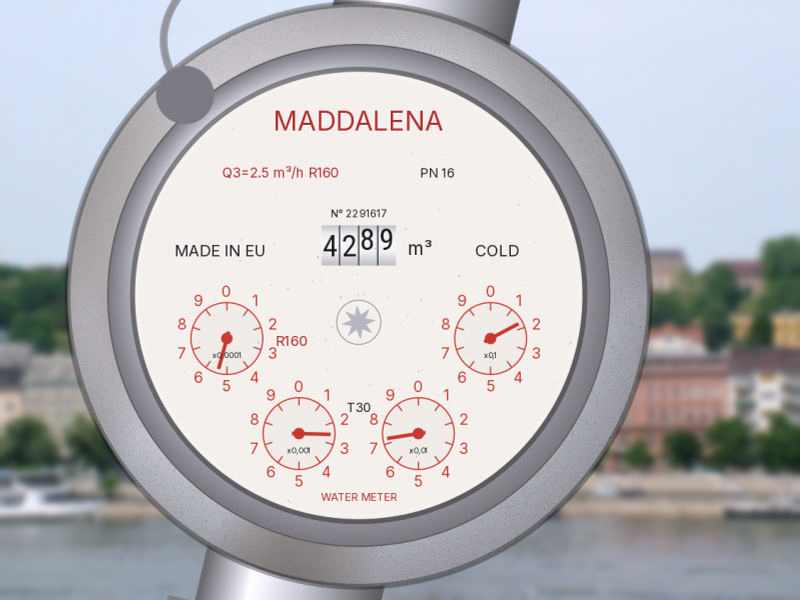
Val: 4289.1725 m³
